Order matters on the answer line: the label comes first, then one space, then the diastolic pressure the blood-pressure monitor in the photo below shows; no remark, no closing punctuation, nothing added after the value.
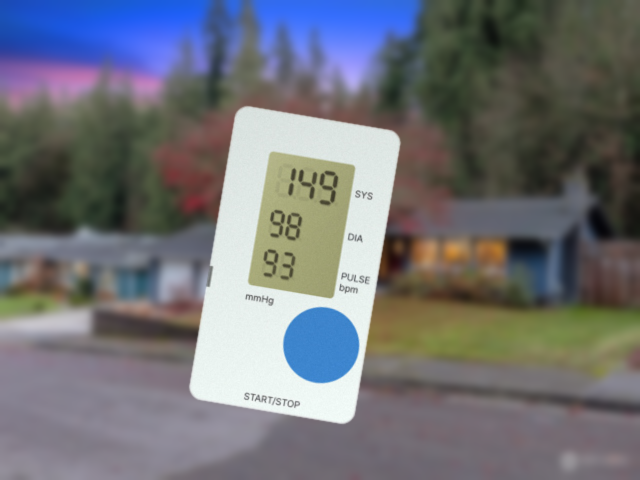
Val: 98 mmHg
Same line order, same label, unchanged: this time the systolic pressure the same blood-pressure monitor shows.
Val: 149 mmHg
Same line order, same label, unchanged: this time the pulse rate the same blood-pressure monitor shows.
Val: 93 bpm
